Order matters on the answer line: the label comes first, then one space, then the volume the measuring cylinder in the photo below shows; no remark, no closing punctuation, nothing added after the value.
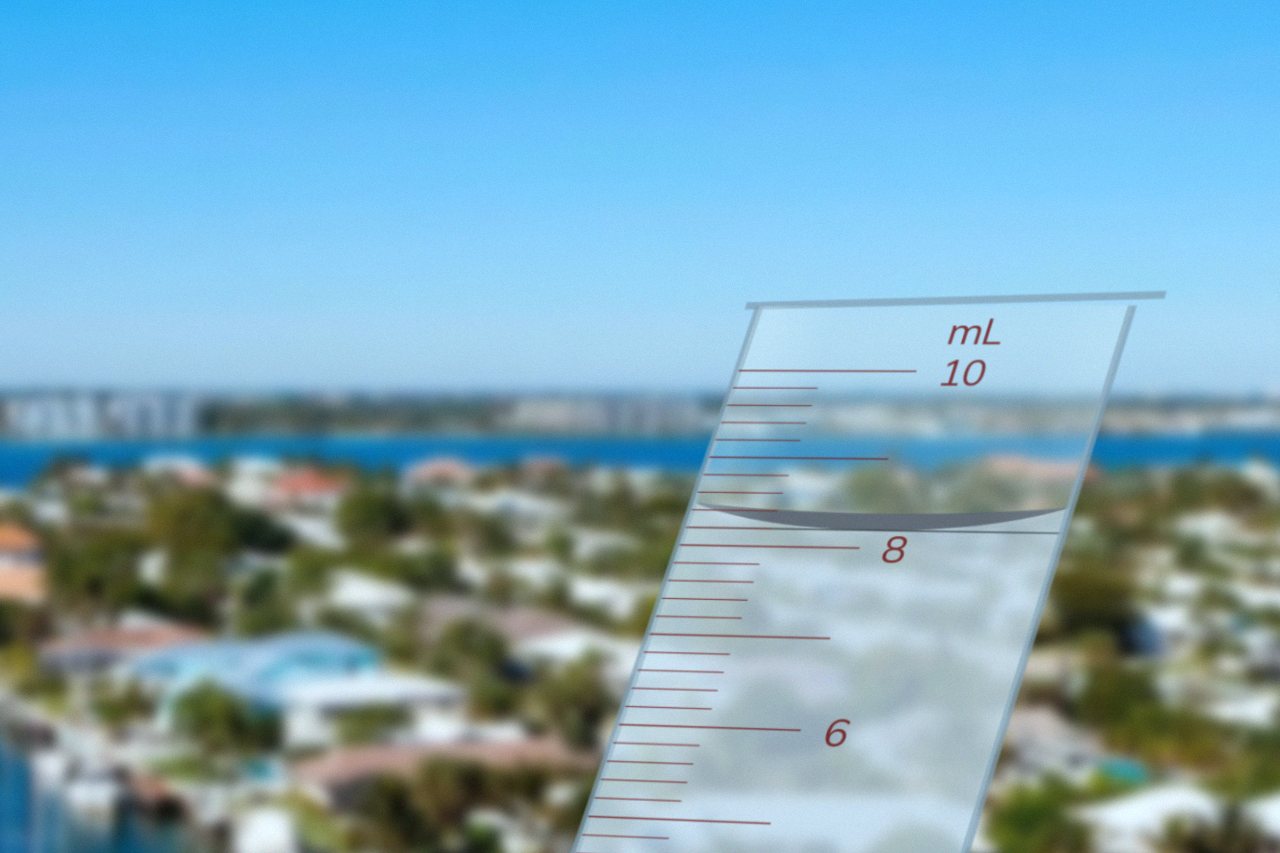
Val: 8.2 mL
